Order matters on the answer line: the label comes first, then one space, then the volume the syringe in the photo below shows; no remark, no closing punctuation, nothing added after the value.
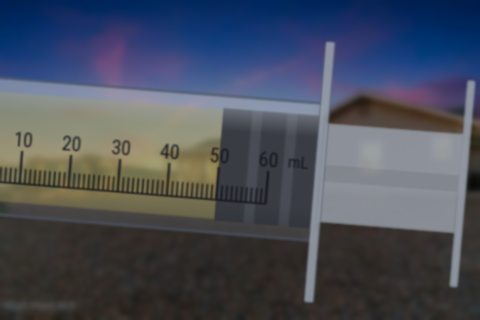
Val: 50 mL
